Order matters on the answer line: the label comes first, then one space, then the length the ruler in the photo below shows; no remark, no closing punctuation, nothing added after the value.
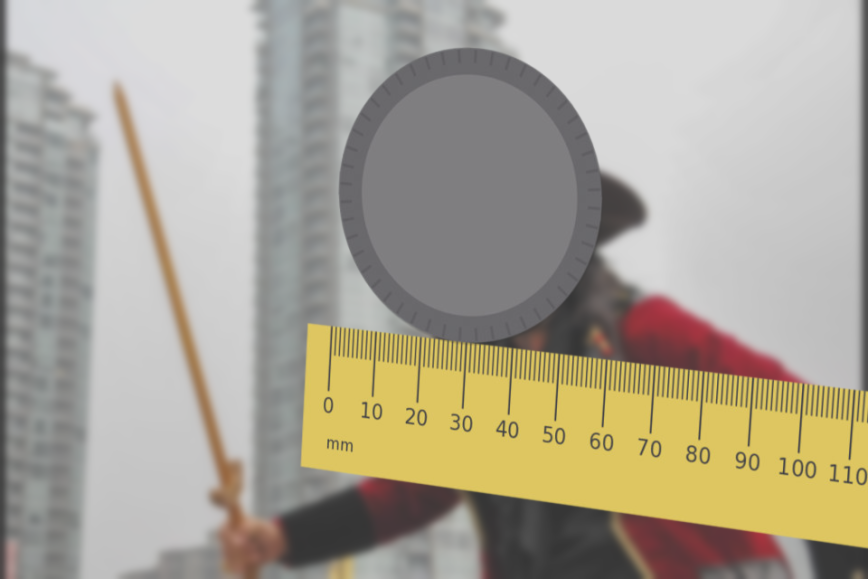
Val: 57 mm
